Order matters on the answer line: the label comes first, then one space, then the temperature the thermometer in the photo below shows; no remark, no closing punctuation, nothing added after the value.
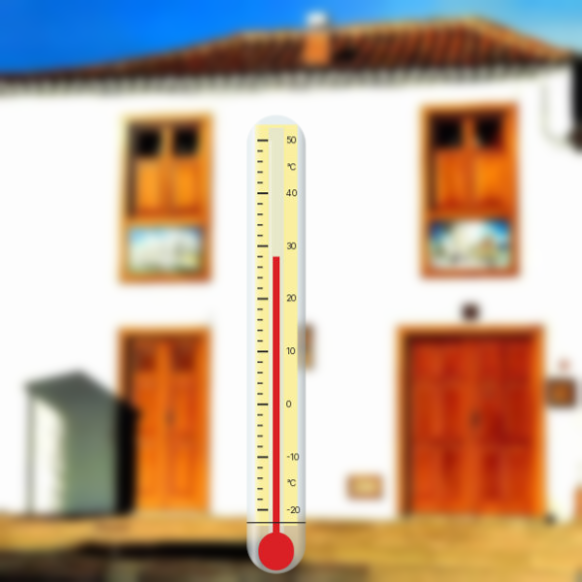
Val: 28 °C
